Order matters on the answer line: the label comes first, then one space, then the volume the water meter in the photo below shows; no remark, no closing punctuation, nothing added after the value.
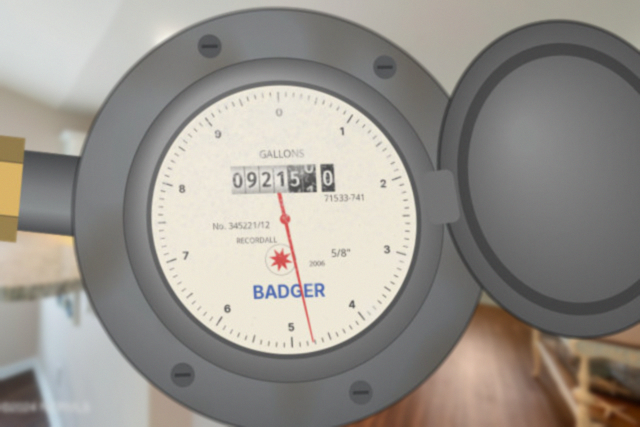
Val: 921504.7 gal
